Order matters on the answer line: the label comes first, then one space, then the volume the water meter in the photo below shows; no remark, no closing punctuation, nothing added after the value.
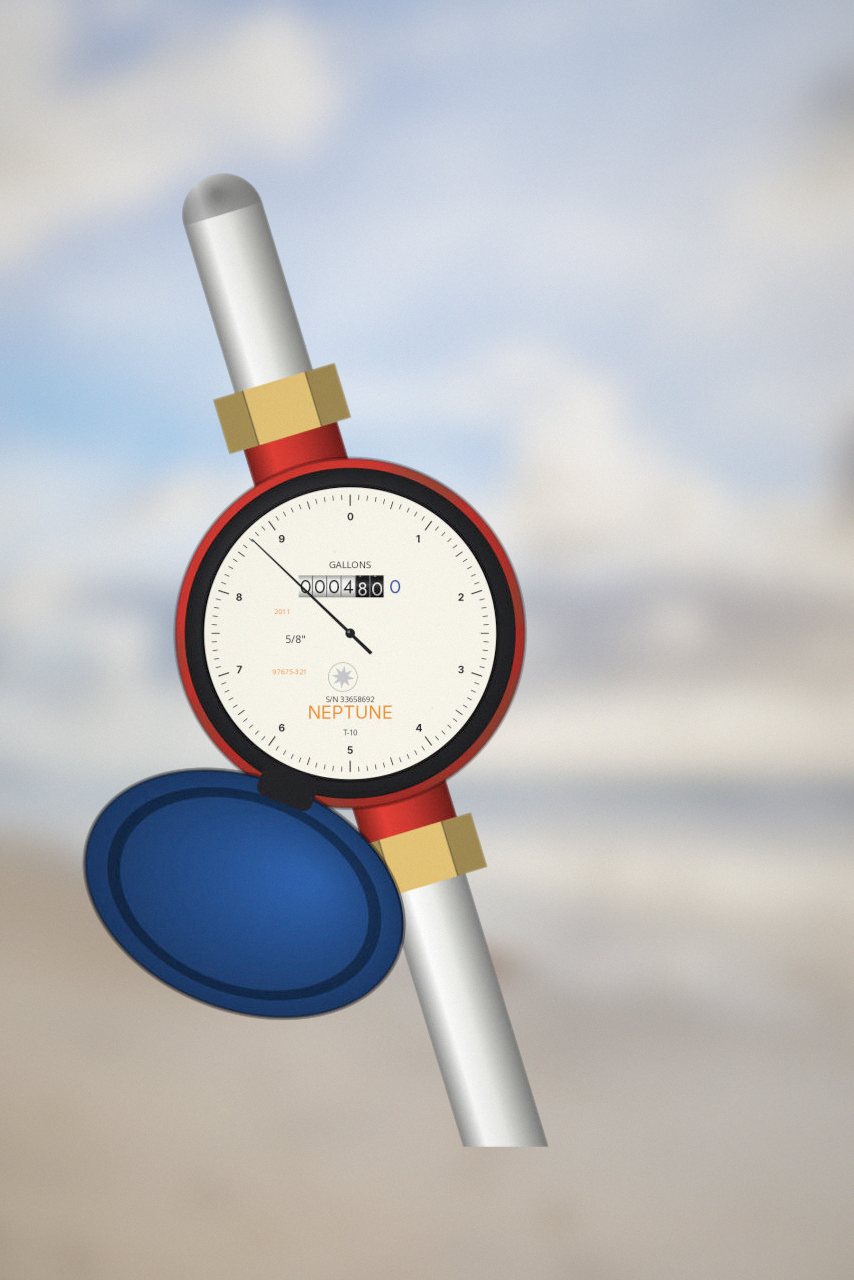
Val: 4798.7 gal
